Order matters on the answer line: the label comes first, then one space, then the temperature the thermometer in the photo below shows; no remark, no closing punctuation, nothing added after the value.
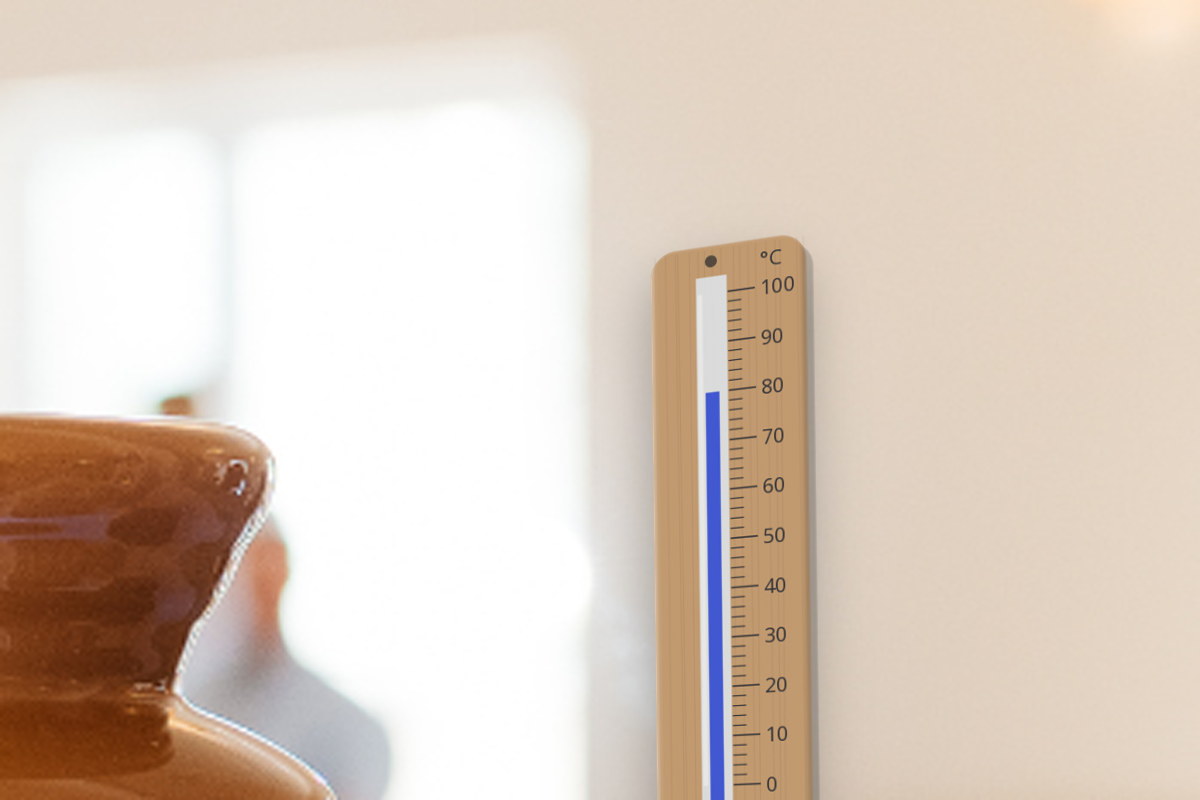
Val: 80 °C
